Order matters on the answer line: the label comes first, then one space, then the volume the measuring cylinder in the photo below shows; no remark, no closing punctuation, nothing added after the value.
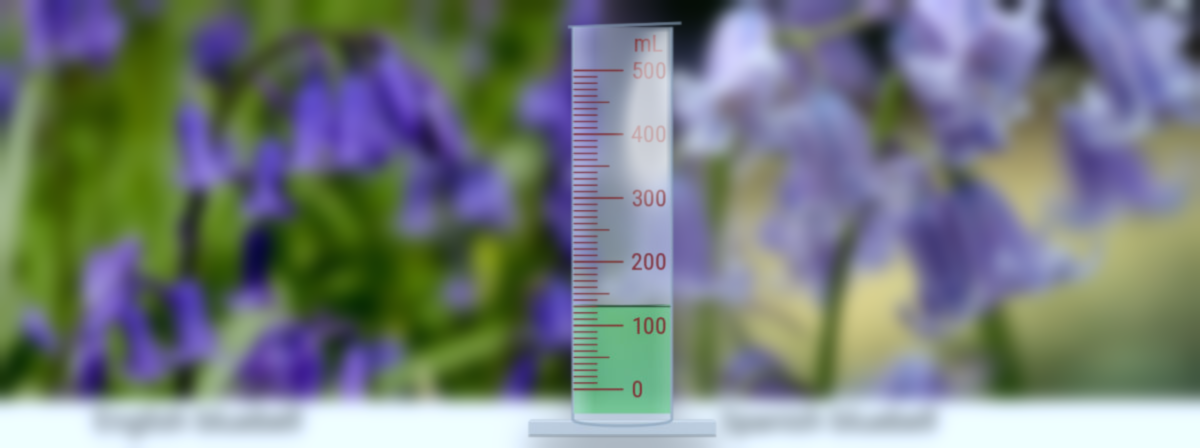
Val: 130 mL
